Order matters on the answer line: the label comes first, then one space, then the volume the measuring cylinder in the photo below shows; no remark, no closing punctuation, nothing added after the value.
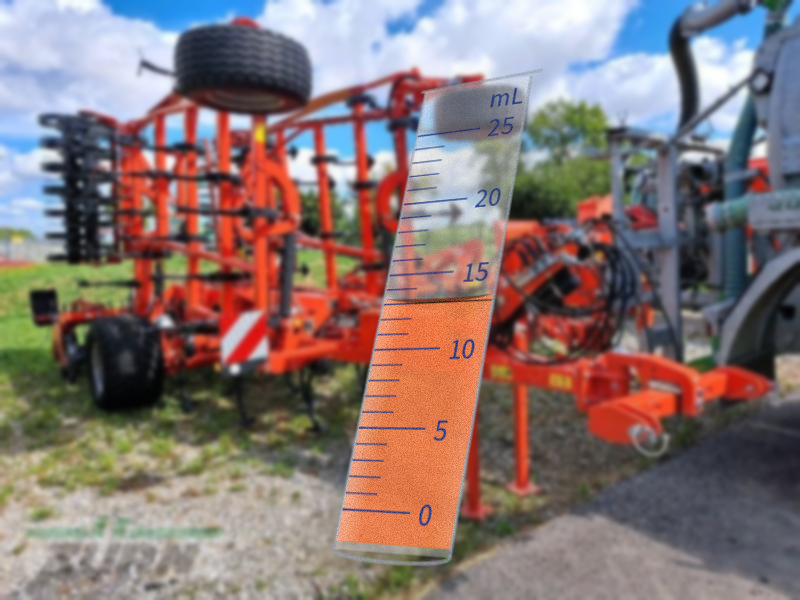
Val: 13 mL
